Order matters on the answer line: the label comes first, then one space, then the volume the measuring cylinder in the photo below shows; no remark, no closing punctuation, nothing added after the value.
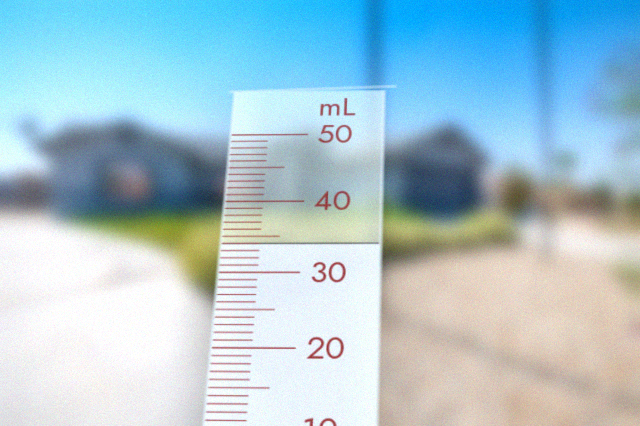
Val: 34 mL
